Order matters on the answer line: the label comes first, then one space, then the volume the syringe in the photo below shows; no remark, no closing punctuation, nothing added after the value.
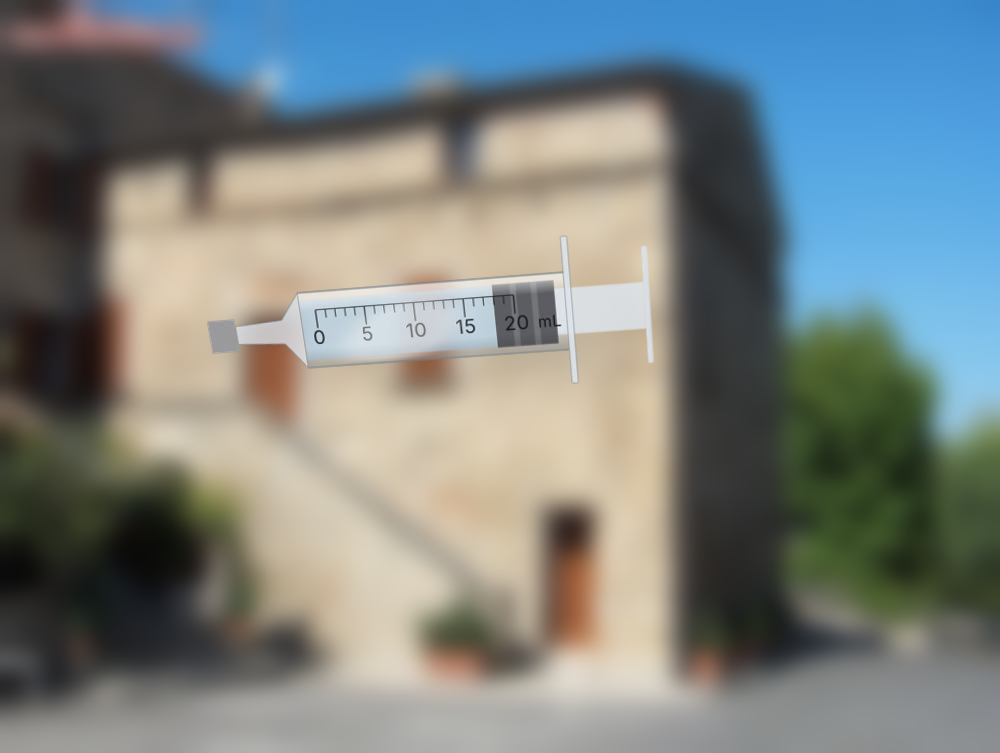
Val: 18 mL
